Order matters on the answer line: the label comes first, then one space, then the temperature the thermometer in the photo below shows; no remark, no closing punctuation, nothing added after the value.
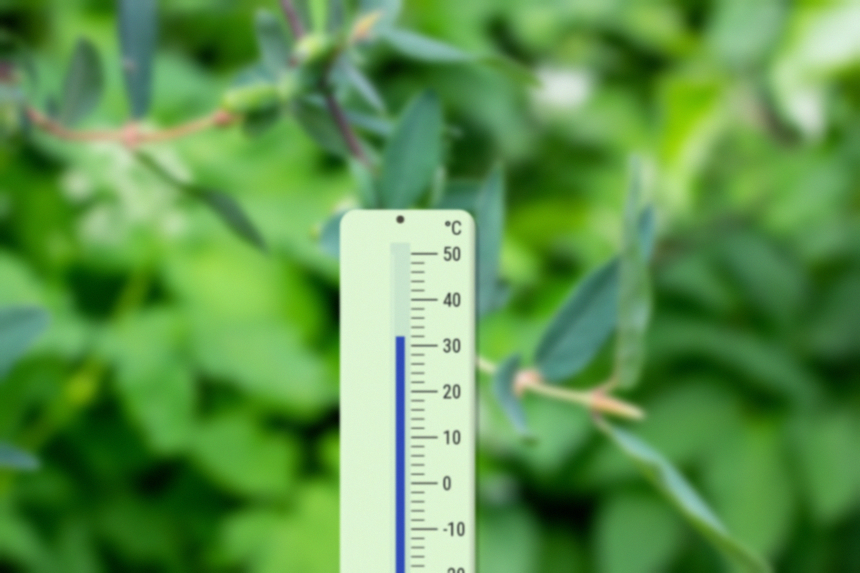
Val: 32 °C
